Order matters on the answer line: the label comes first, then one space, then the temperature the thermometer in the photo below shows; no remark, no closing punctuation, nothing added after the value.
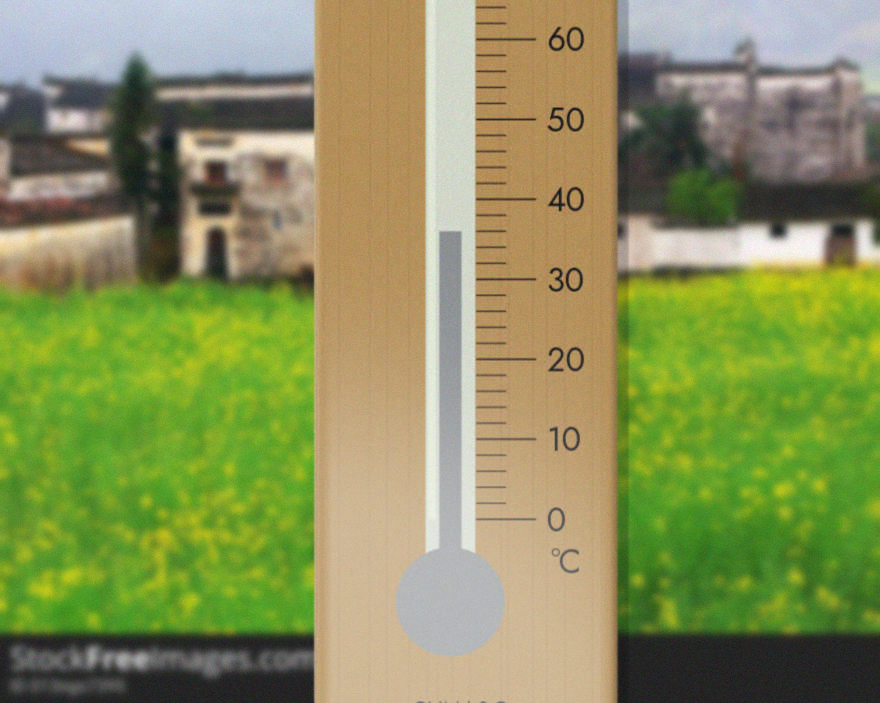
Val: 36 °C
